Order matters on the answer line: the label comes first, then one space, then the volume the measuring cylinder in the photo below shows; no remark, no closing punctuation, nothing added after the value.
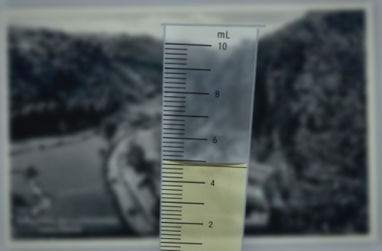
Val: 4.8 mL
